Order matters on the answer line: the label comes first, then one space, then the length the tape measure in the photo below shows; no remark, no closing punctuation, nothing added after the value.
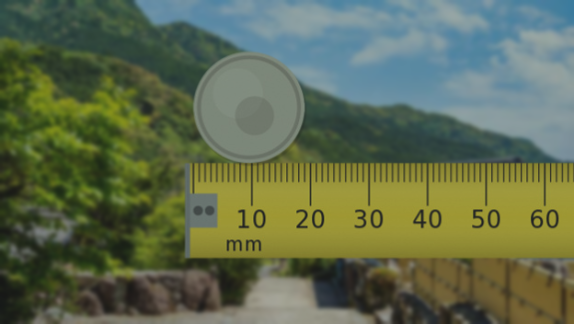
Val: 19 mm
